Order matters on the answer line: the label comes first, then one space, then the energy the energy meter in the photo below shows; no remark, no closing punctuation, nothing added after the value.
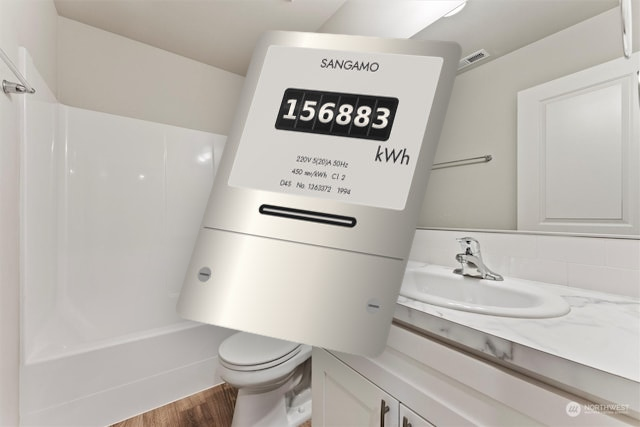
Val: 156883 kWh
